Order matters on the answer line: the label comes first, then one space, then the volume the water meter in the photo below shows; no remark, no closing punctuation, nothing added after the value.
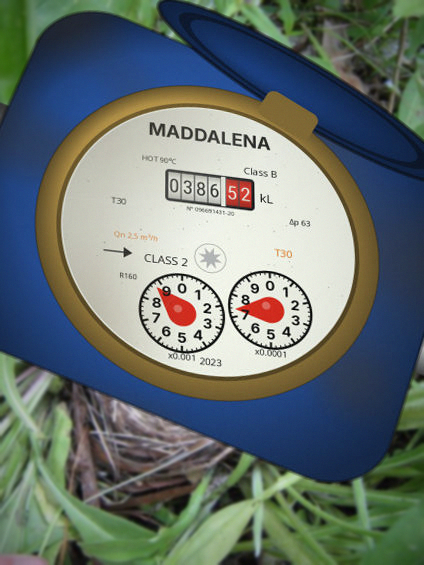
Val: 386.5287 kL
